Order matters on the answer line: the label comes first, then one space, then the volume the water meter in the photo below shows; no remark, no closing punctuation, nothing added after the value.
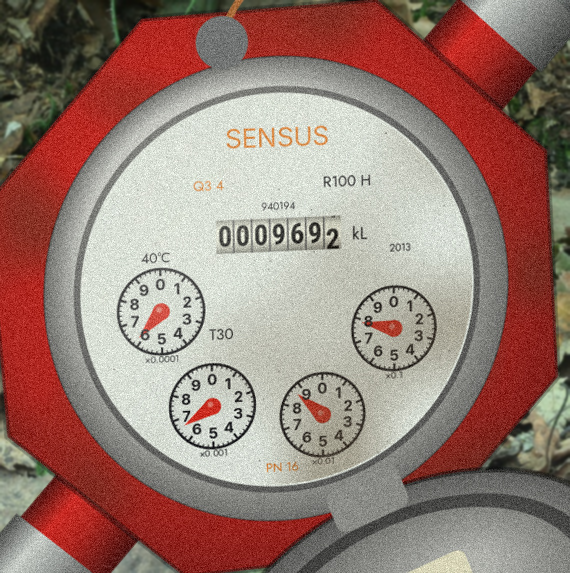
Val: 9691.7866 kL
